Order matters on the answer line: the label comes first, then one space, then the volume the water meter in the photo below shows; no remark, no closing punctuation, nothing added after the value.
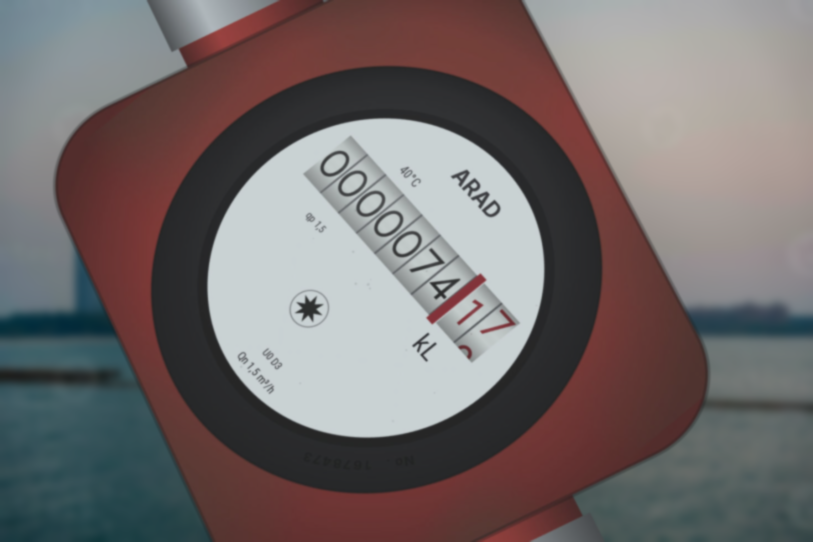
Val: 74.17 kL
